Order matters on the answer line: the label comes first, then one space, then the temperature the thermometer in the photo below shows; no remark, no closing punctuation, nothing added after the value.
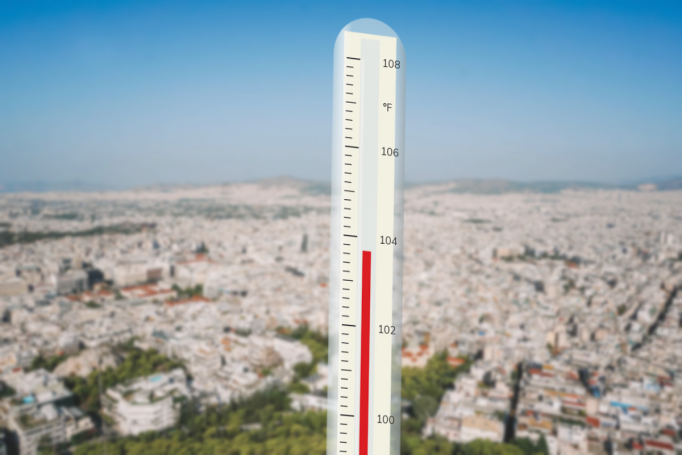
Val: 103.7 °F
